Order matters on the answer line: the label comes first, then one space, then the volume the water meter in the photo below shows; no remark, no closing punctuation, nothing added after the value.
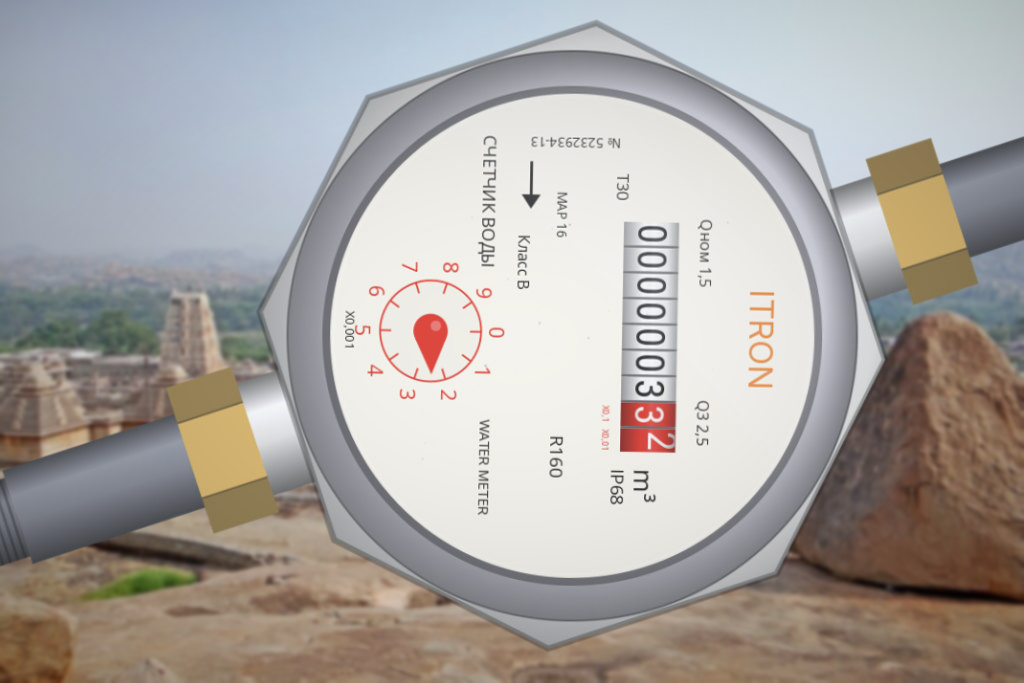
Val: 3.322 m³
